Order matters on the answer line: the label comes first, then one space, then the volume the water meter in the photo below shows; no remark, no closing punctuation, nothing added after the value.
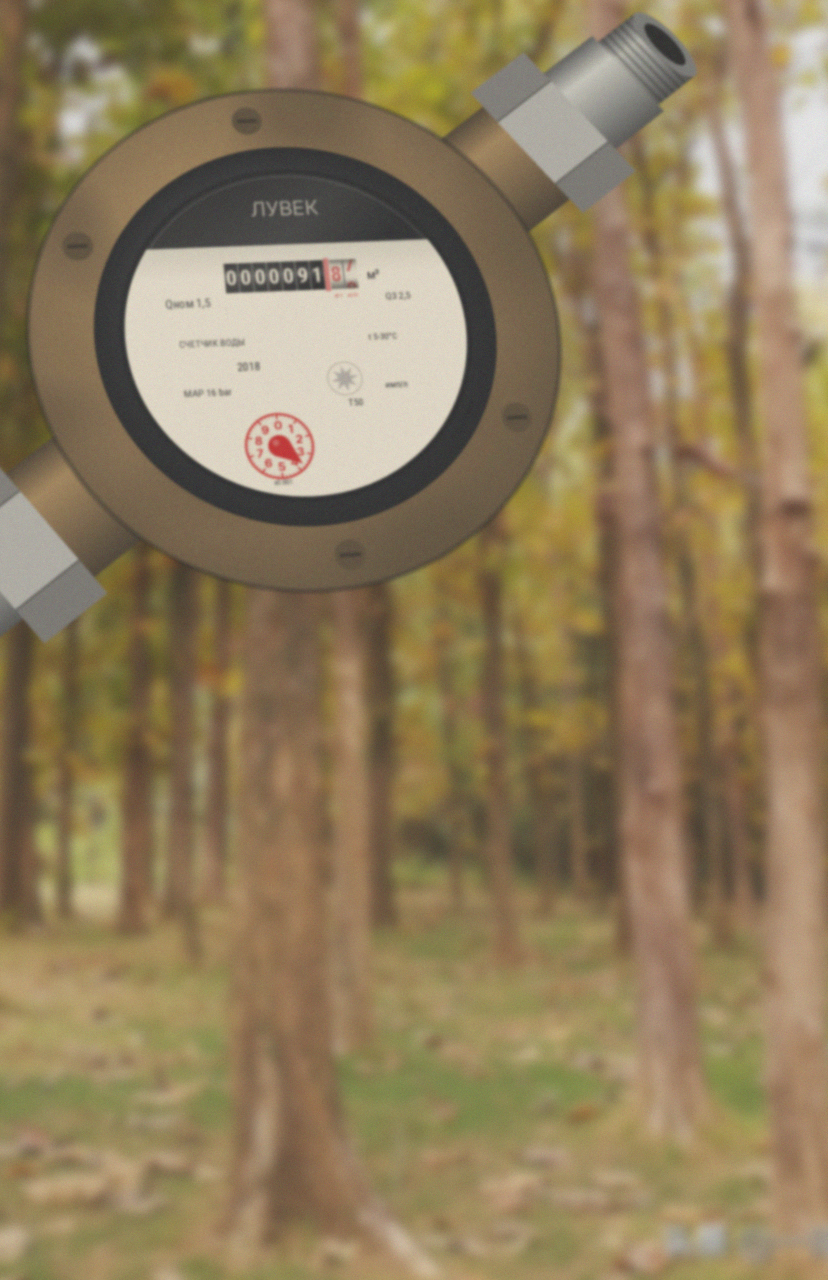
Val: 91.873 m³
